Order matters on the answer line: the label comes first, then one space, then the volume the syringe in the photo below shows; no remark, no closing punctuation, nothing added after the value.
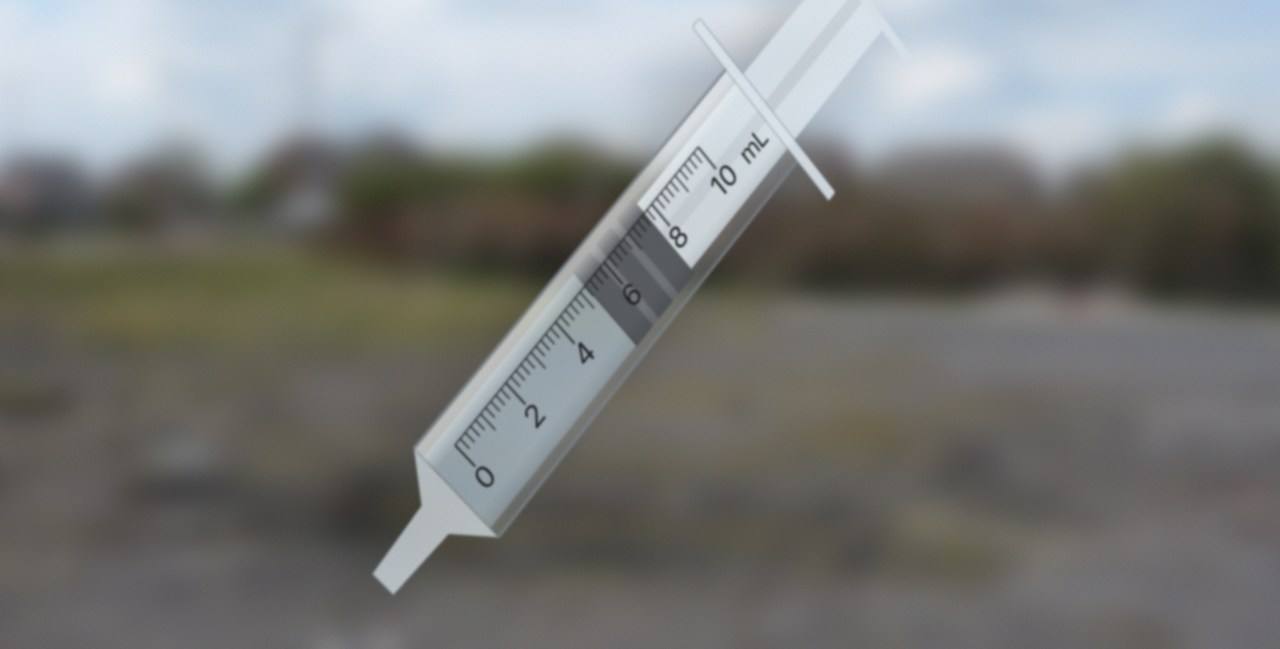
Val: 5.2 mL
